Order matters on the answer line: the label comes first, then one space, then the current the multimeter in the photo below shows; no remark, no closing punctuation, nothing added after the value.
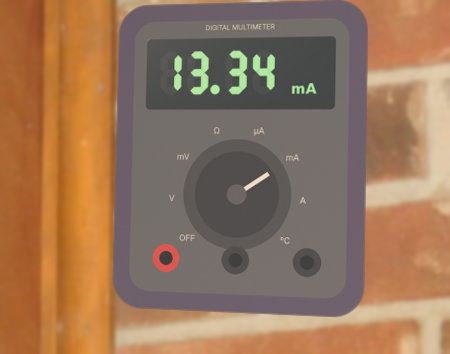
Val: 13.34 mA
